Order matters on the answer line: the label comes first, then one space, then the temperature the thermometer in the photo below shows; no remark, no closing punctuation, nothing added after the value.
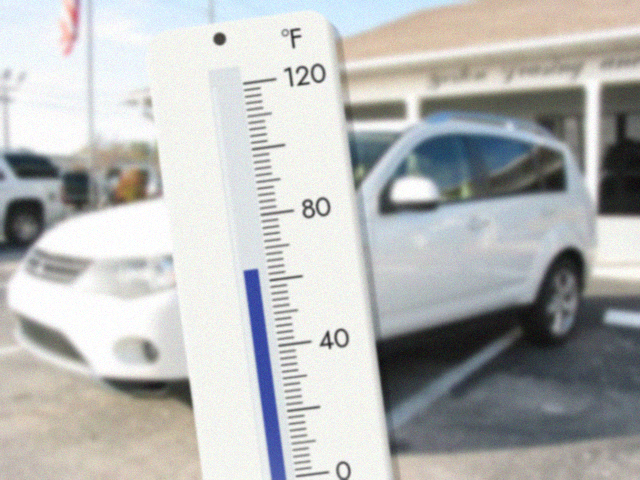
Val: 64 °F
